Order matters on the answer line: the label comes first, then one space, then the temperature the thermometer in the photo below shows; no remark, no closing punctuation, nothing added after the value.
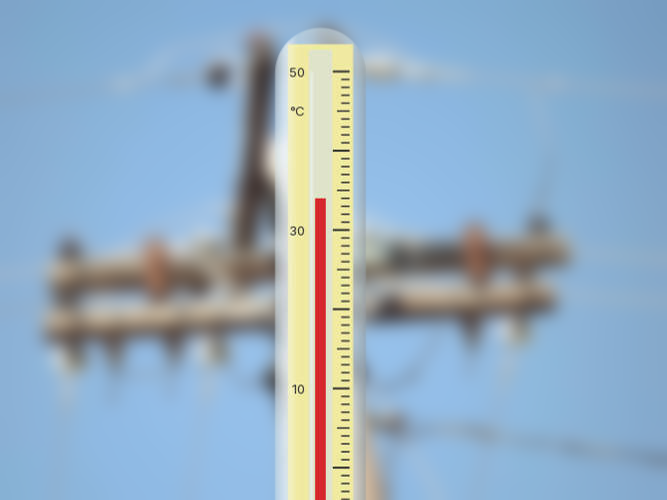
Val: 34 °C
